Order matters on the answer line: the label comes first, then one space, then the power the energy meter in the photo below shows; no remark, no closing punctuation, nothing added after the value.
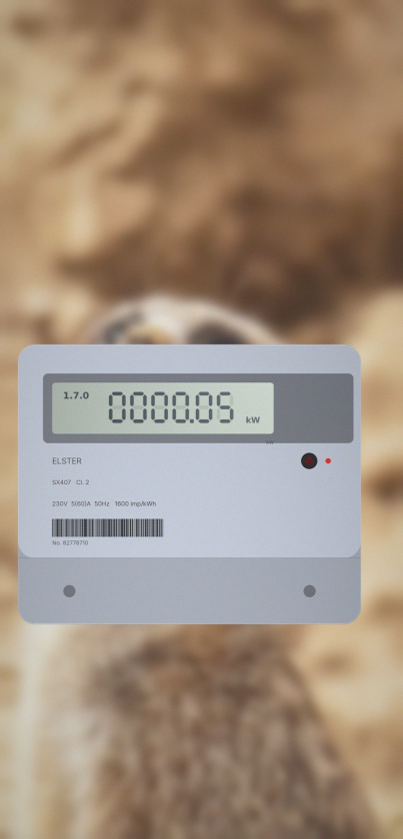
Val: 0.05 kW
